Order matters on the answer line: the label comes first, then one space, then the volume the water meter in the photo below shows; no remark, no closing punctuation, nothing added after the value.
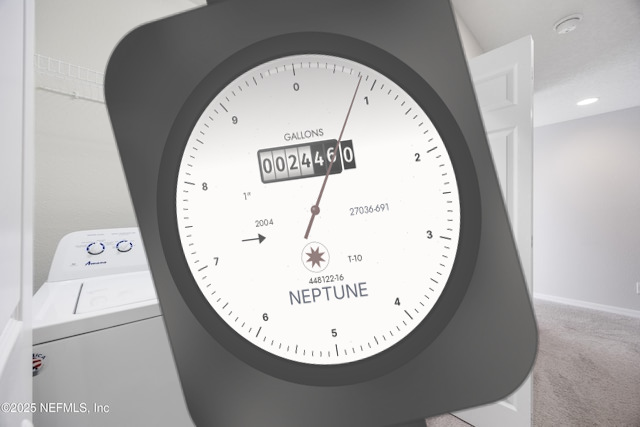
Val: 24460.8 gal
